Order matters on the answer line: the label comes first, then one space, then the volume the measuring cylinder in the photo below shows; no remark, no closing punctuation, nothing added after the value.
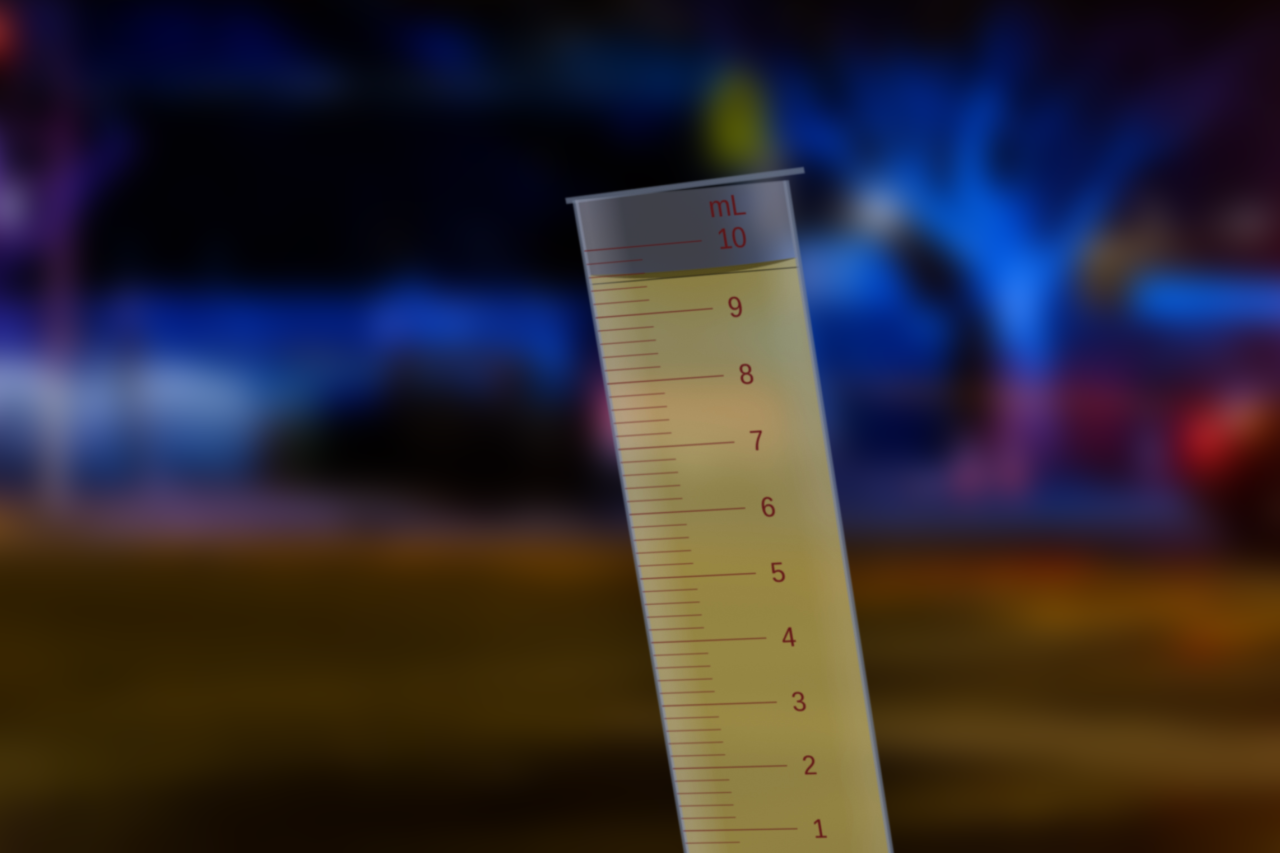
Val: 9.5 mL
